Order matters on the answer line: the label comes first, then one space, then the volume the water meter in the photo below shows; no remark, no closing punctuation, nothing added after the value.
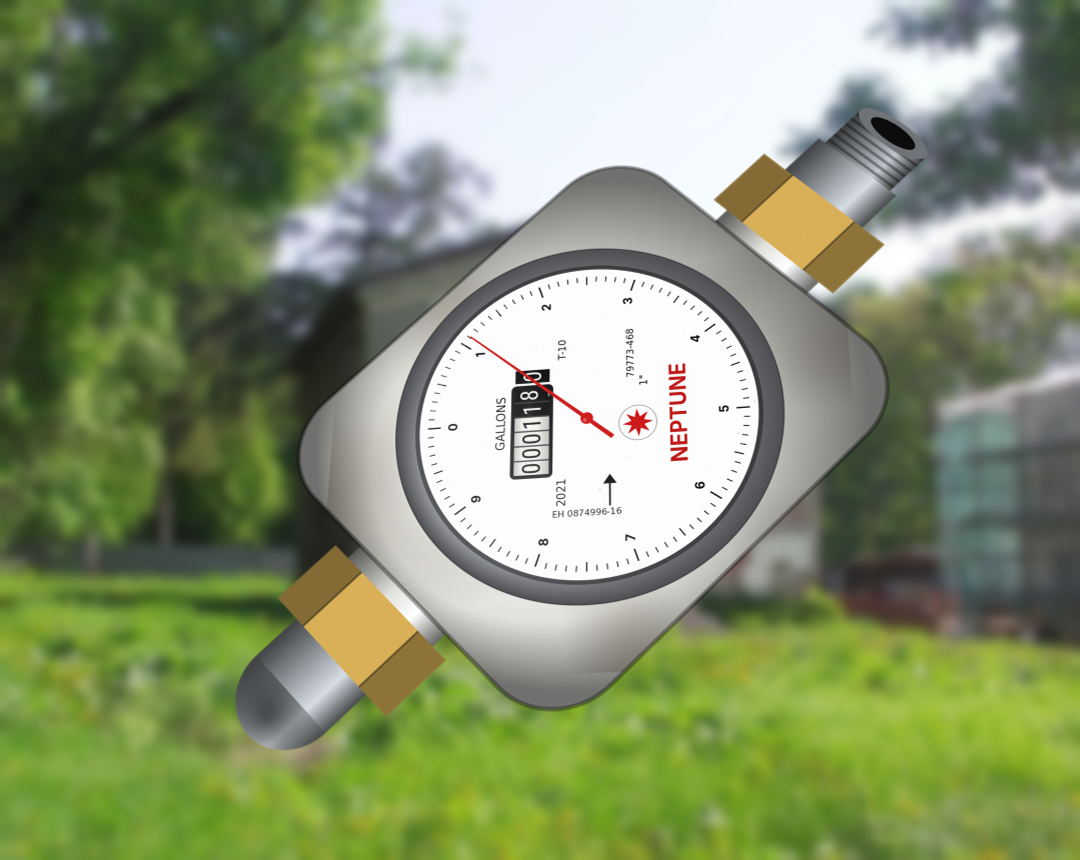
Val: 1181.1 gal
